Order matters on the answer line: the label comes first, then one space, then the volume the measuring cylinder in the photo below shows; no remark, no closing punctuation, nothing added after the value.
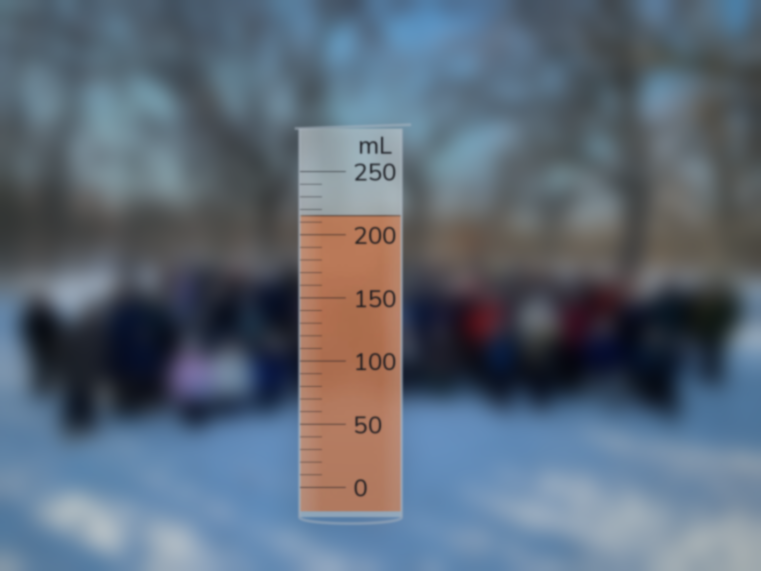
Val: 215 mL
